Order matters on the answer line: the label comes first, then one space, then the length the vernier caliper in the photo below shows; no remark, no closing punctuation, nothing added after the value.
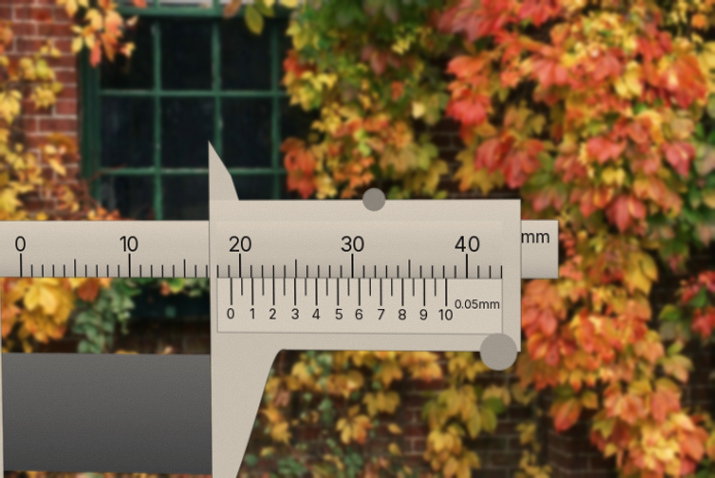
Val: 19.2 mm
